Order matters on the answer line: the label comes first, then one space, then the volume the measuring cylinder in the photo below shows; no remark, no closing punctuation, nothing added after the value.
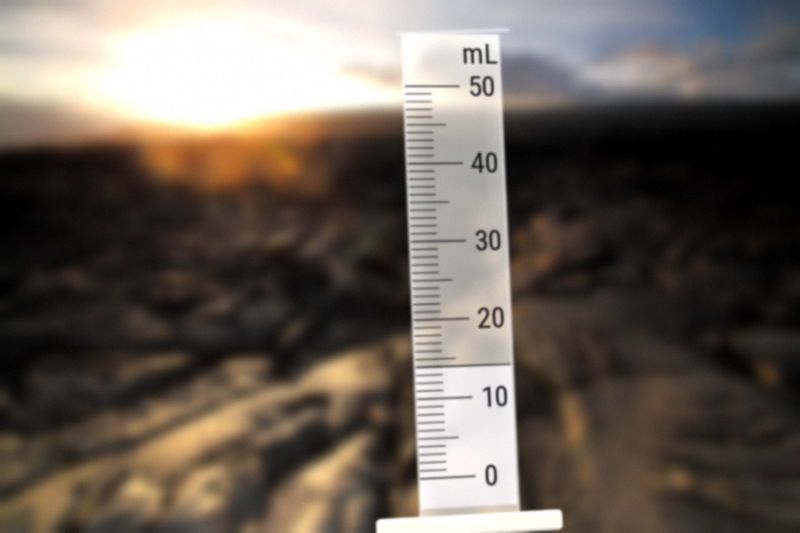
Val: 14 mL
